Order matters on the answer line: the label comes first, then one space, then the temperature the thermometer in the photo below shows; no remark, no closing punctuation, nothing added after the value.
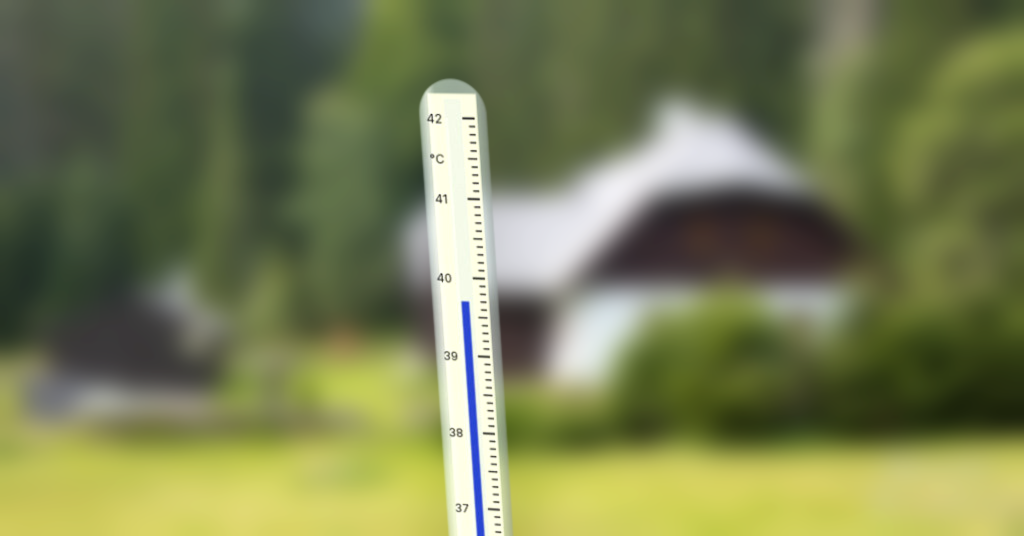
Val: 39.7 °C
